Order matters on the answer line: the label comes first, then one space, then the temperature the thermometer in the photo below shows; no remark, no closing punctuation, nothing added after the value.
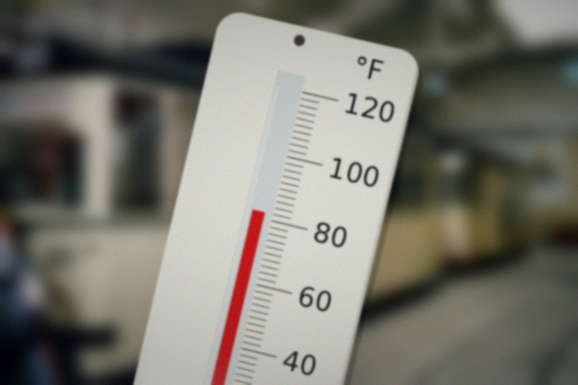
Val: 82 °F
